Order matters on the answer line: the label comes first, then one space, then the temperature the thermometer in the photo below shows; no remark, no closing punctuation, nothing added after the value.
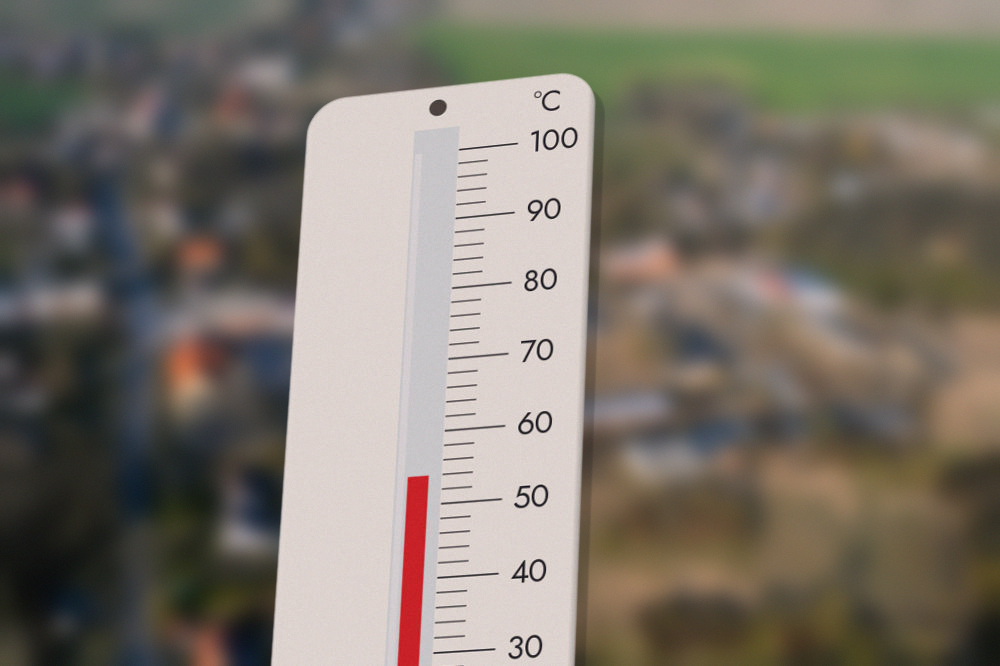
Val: 54 °C
